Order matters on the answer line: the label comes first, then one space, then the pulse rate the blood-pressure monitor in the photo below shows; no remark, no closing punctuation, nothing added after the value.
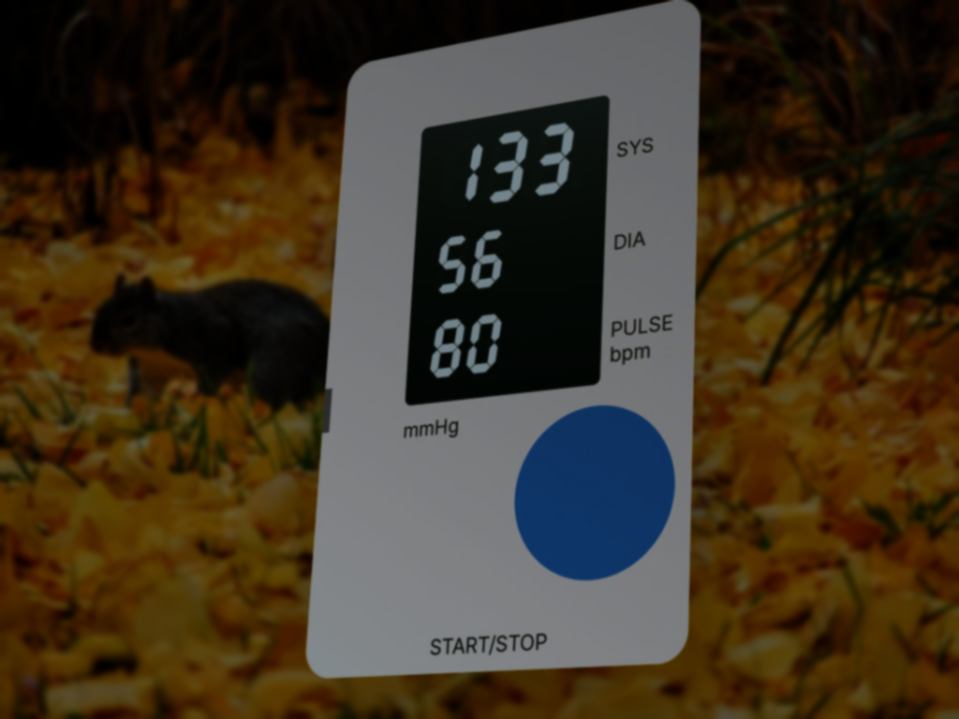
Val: 80 bpm
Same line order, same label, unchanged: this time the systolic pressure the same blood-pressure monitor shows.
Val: 133 mmHg
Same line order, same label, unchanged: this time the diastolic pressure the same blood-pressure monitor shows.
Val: 56 mmHg
